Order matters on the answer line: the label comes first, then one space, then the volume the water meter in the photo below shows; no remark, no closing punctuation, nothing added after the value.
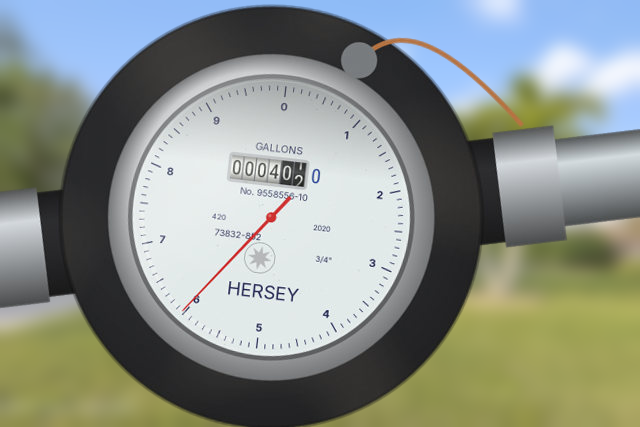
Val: 4016.0 gal
